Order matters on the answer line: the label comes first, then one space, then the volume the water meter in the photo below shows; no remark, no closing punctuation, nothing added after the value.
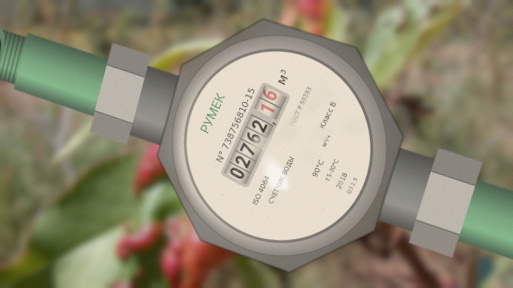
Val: 2762.16 m³
